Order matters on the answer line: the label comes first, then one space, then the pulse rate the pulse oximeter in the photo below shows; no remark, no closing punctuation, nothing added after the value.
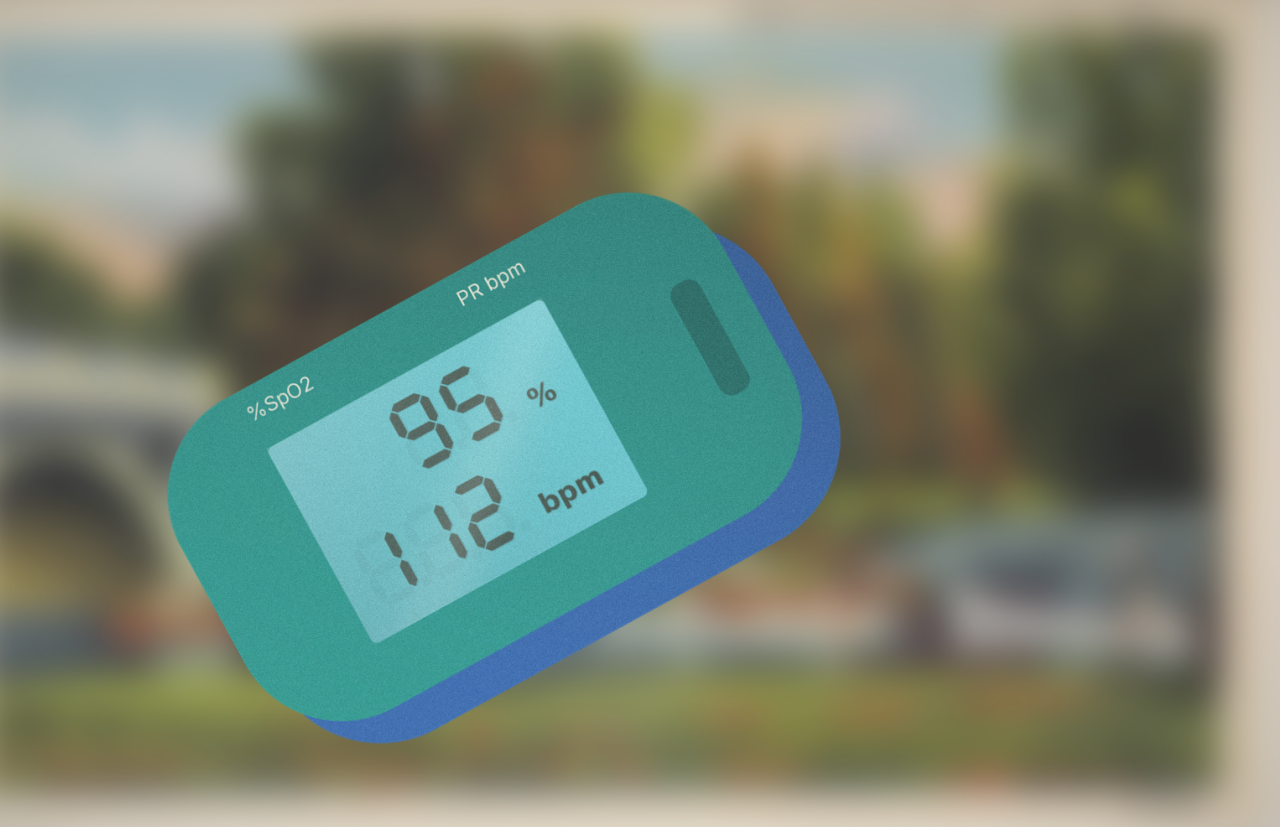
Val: 112 bpm
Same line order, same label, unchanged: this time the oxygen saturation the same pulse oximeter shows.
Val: 95 %
